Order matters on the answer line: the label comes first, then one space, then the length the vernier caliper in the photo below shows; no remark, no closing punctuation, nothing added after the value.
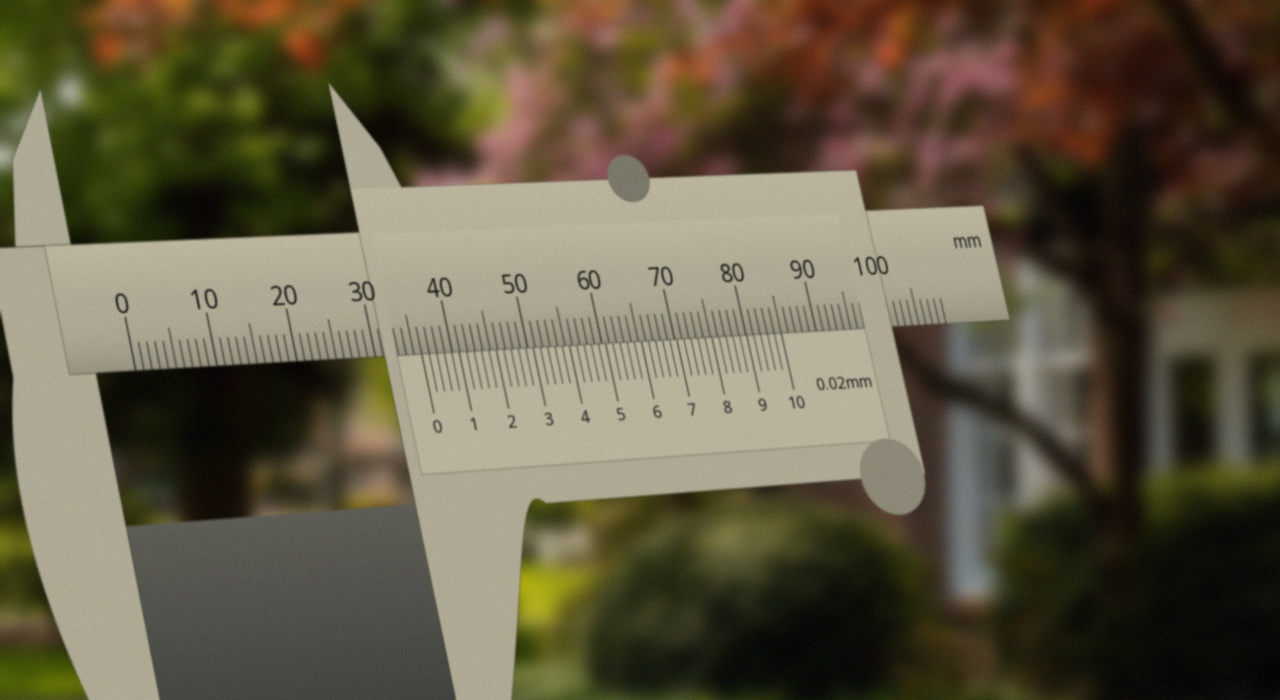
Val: 36.0 mm
